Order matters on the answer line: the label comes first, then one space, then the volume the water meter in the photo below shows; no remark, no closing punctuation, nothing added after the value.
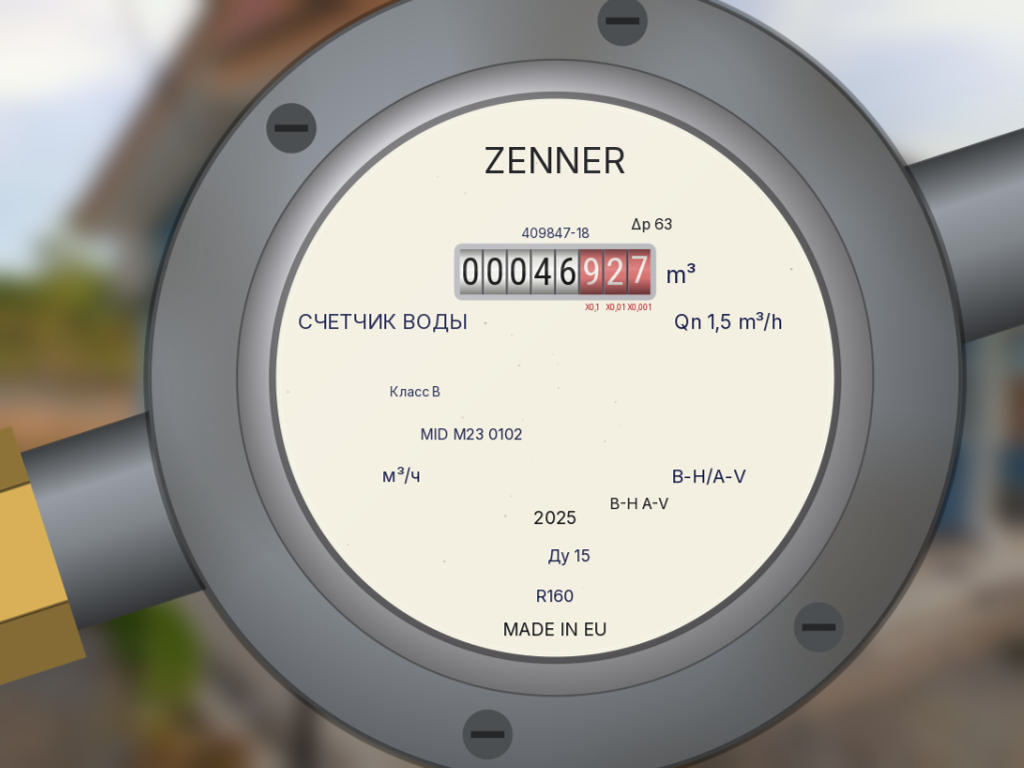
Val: 46.927 m³
